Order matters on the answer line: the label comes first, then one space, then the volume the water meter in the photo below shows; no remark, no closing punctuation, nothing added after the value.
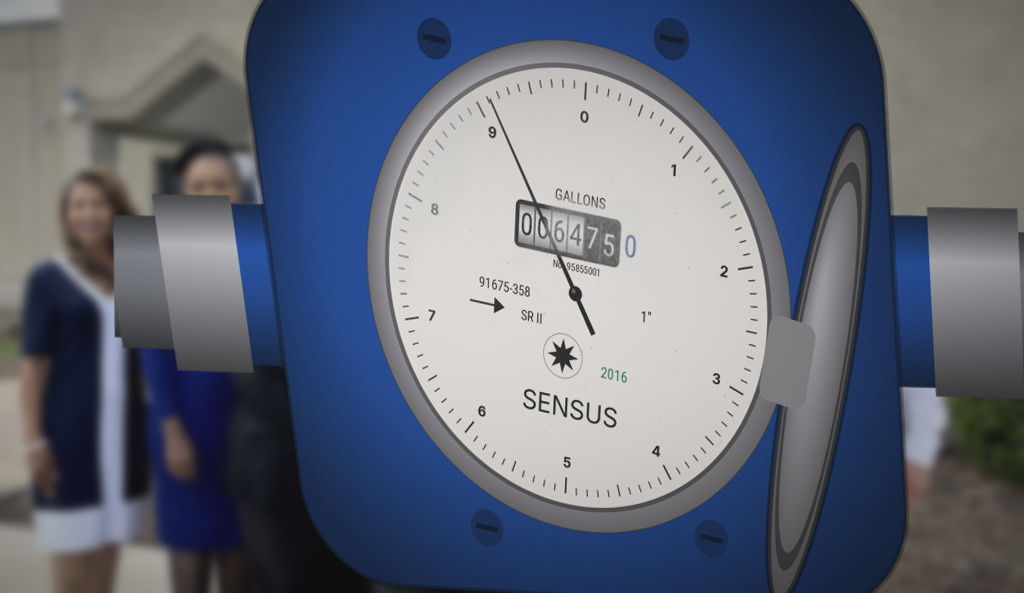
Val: 64749.1 gal
